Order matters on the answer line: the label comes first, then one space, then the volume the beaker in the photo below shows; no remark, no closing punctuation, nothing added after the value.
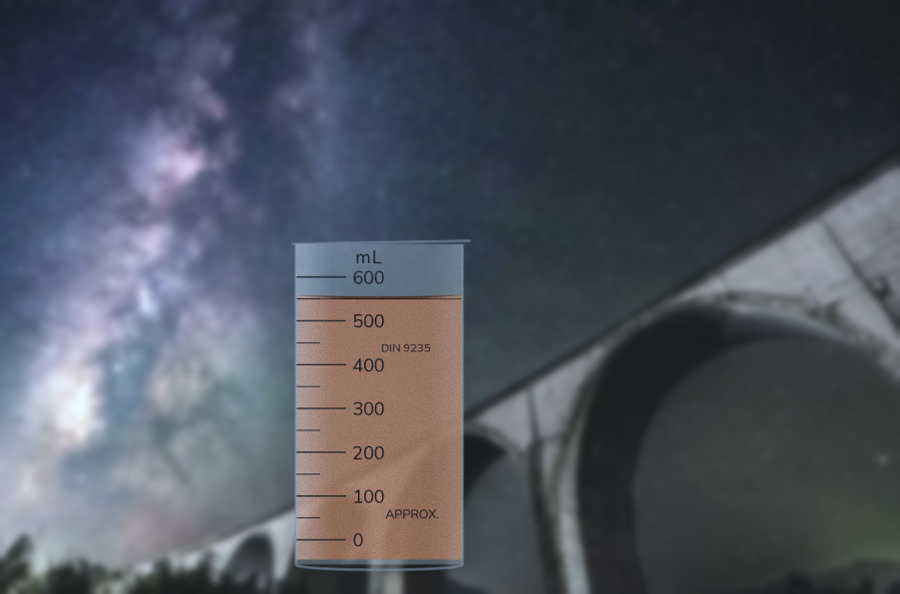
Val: 550 mL
